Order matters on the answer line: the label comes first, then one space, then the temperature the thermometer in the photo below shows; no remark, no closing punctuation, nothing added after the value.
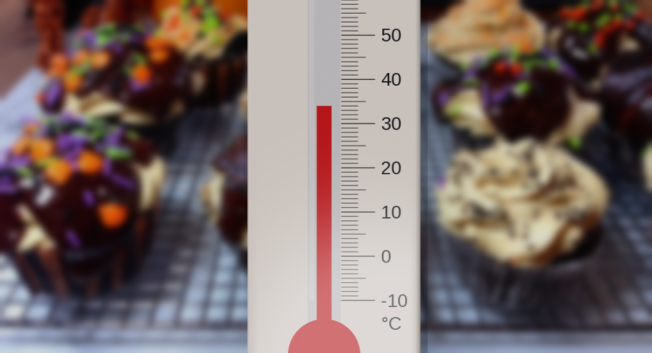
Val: 34 °C
